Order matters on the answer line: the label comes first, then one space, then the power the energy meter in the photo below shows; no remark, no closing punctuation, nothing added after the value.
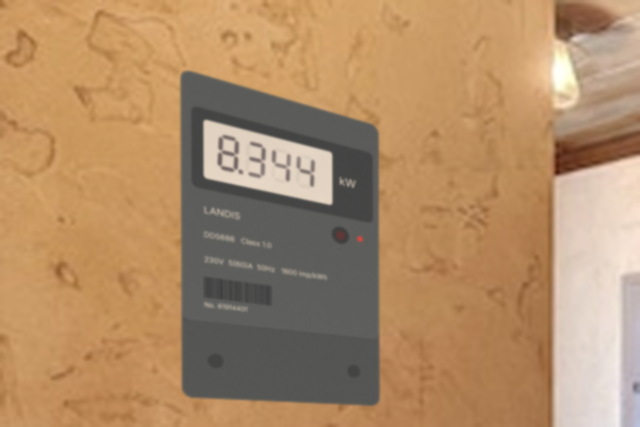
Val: 8.344 kW
